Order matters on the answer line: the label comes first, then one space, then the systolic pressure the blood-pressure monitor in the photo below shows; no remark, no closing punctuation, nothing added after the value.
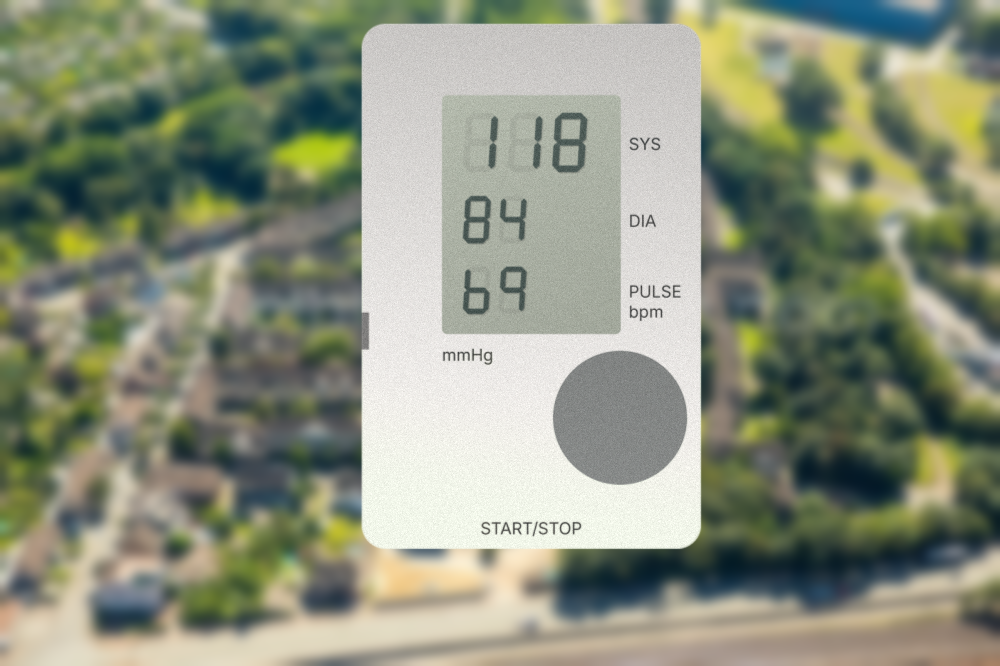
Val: 118 mmHg
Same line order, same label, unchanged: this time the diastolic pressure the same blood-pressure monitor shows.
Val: 84 mmHg
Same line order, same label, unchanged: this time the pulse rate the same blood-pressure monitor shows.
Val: 69 bpm
